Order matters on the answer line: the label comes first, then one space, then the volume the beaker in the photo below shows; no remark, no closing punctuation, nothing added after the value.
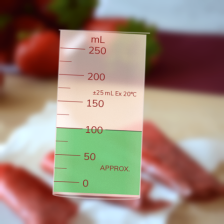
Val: 100 mL
